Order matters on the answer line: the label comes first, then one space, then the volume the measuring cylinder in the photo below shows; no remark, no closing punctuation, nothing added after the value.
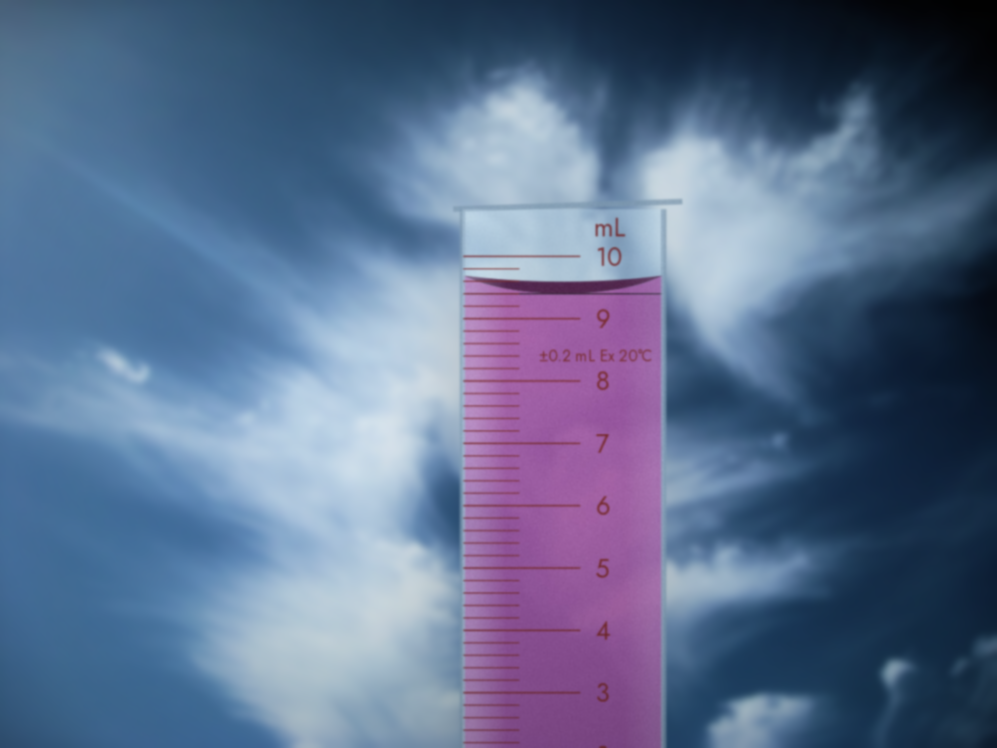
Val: 9.4 mL
